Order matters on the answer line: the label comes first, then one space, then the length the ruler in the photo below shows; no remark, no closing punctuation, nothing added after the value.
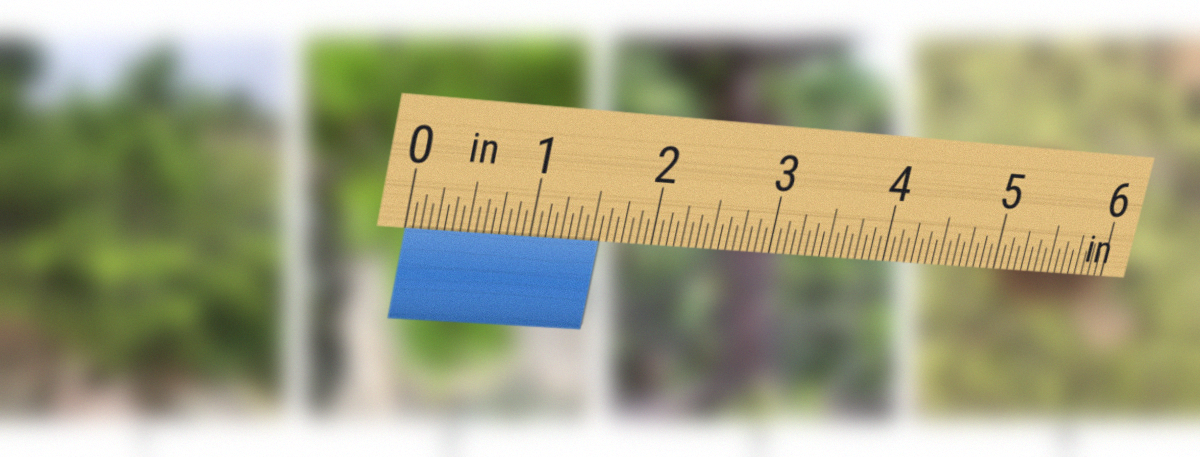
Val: 1.5625 in
